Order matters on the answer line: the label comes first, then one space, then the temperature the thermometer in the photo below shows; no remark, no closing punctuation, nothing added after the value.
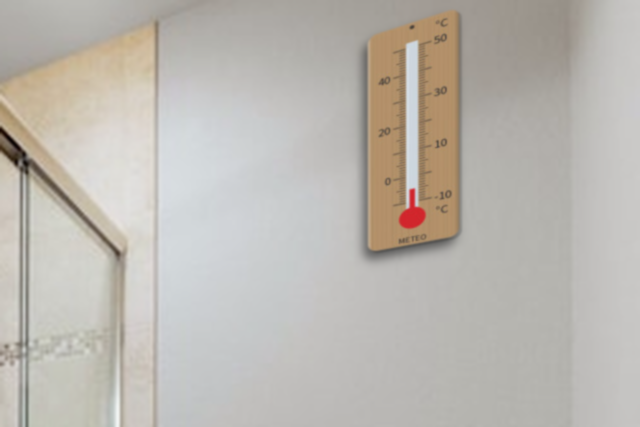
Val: -5 °C
